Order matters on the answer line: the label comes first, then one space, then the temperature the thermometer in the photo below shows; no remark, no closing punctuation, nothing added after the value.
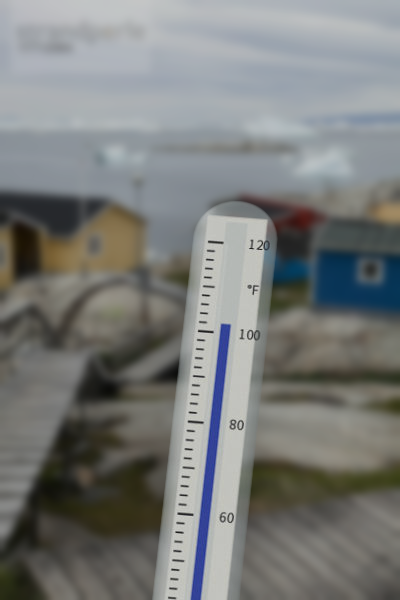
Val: 102 °F
